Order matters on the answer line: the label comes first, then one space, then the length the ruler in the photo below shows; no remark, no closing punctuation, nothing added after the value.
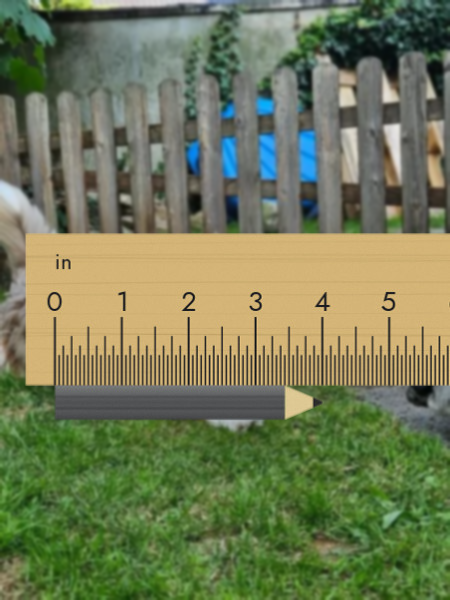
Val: 4 in
